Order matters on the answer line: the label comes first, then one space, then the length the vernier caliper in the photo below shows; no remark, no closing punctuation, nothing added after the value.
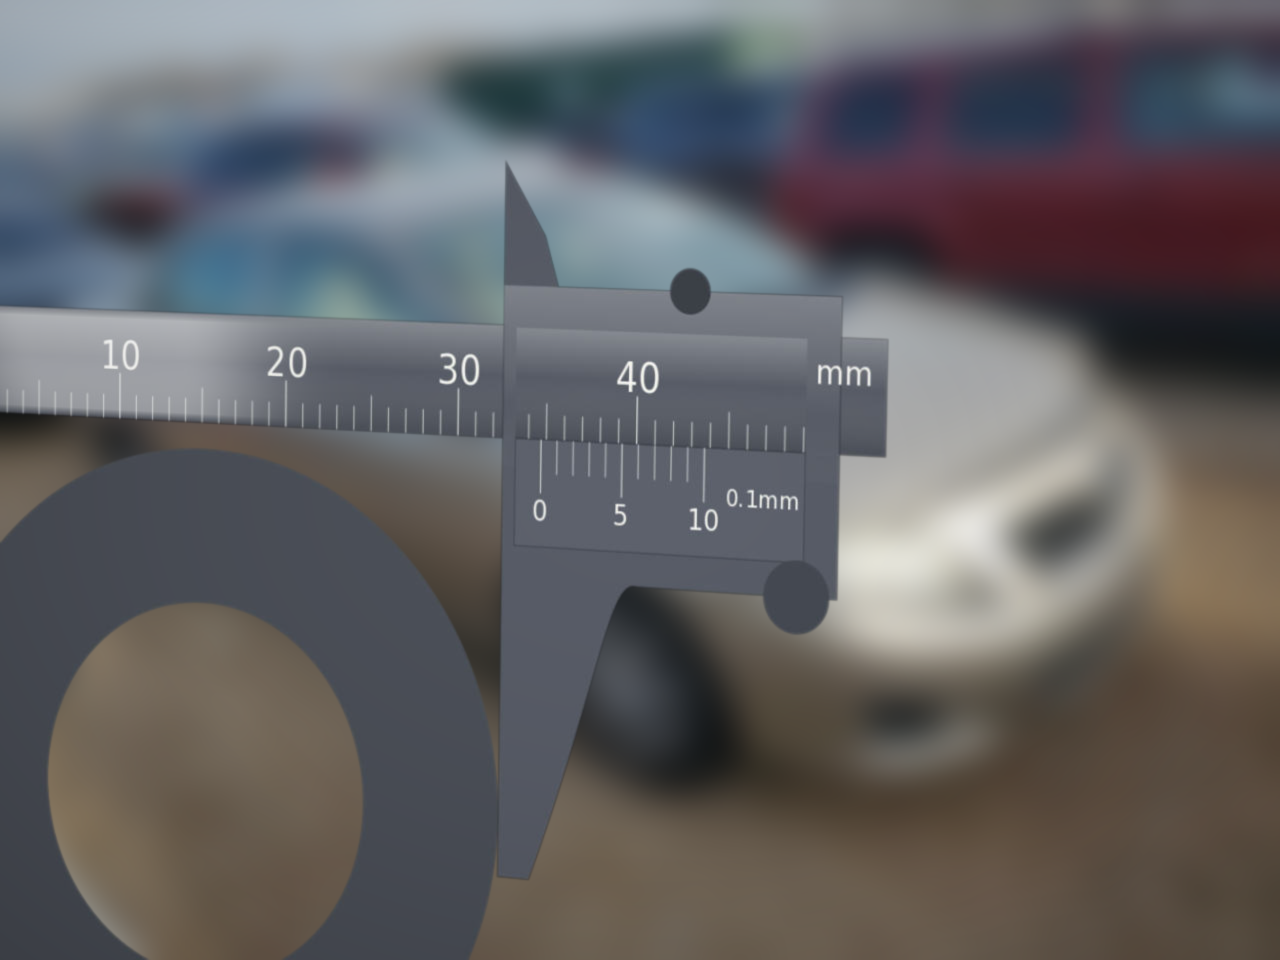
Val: 34.7 mm
